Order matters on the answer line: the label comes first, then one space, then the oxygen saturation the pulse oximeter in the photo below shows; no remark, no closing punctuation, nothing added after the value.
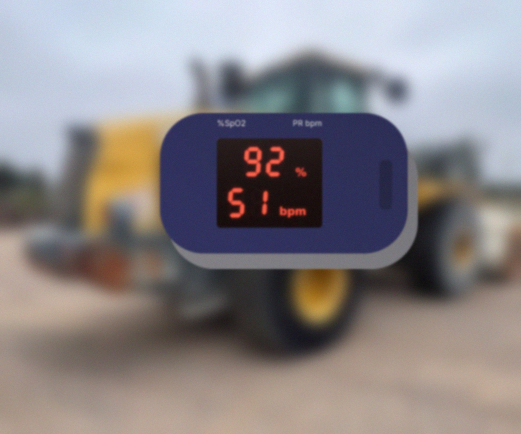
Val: 92 %
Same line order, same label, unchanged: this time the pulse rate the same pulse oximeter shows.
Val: 51 bpm
